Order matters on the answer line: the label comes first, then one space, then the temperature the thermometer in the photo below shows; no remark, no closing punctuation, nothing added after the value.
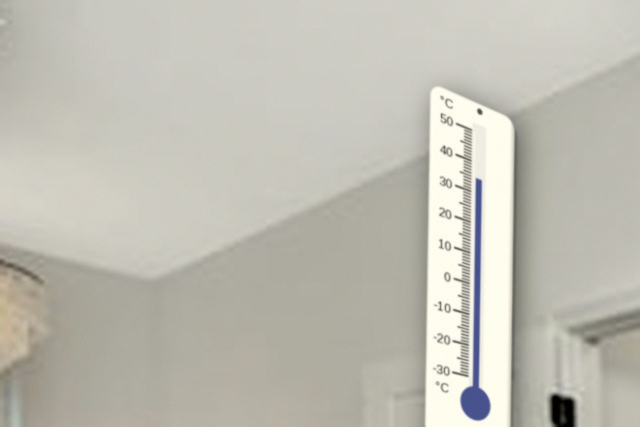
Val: 35 °C
